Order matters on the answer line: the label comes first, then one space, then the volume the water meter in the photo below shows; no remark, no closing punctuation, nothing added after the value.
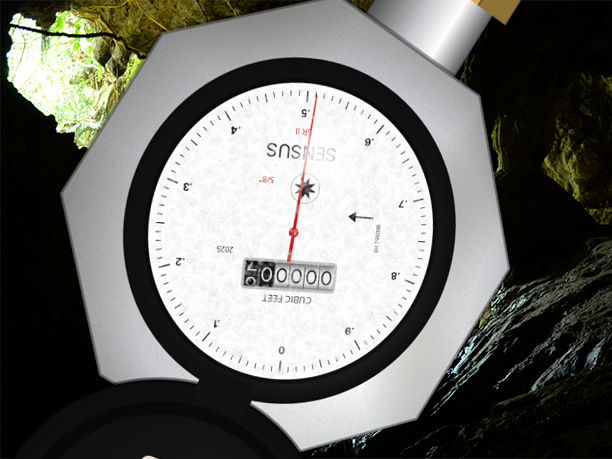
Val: 6.51 ft³
